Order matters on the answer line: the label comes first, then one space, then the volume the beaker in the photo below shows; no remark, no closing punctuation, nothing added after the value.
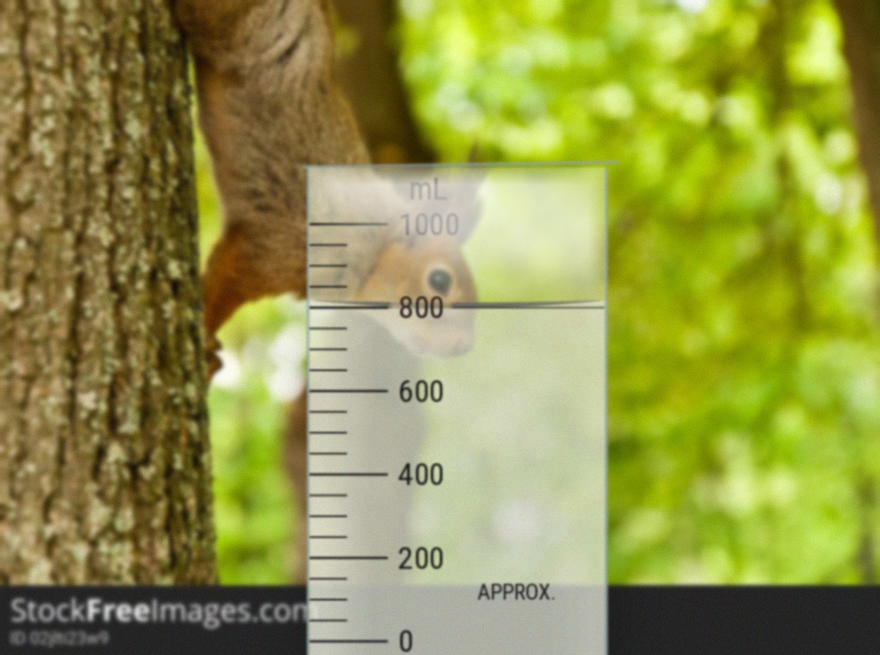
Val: 800 mL
